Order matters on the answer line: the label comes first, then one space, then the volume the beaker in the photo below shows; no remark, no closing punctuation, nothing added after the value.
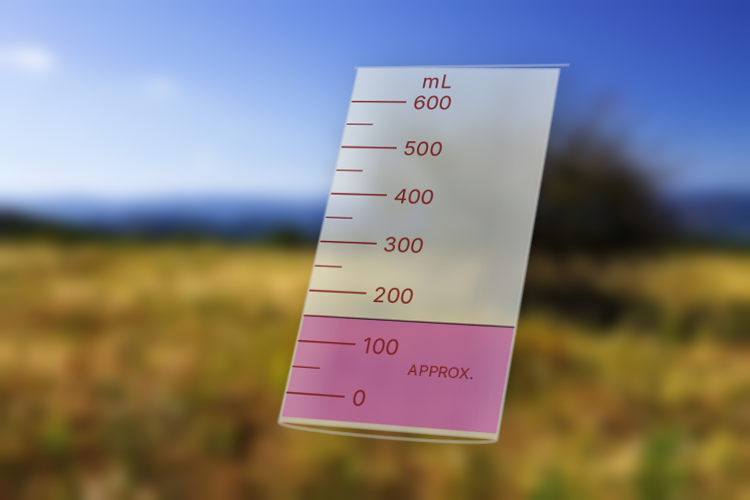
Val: 150 mL
